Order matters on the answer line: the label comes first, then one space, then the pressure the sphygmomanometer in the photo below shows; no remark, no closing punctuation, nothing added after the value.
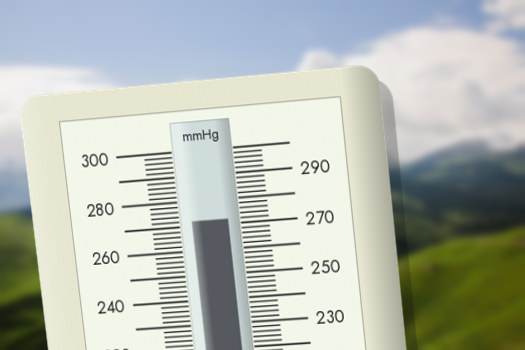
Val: 272 mmHg
